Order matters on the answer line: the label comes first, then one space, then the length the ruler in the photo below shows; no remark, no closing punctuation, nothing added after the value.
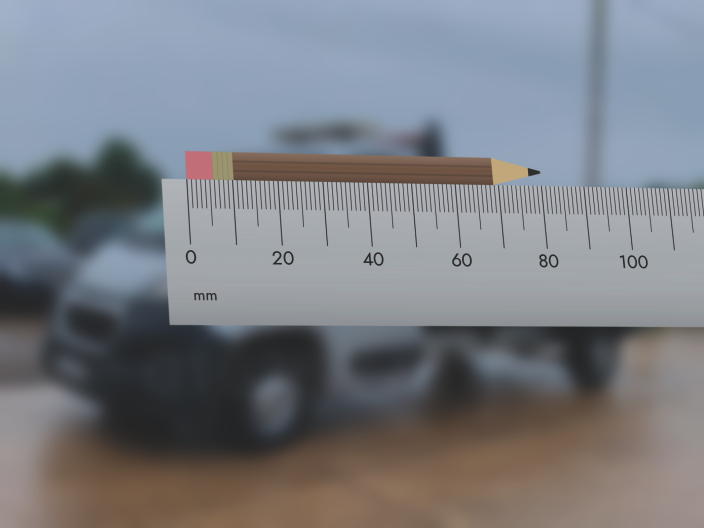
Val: 80 mm
